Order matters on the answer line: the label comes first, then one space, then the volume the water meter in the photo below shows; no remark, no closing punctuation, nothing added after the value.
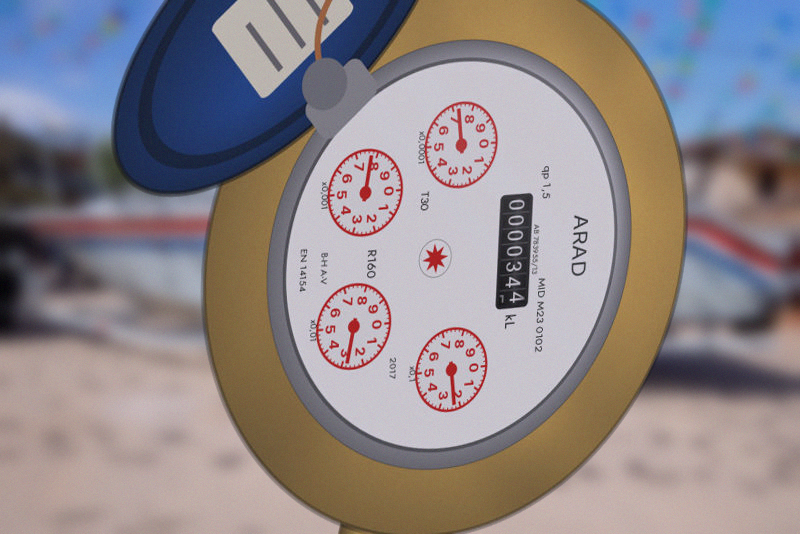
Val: 344.2277 kL
